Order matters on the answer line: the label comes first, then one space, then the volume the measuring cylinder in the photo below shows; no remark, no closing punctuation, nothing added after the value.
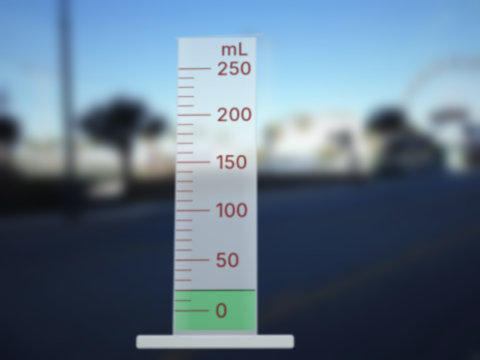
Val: 20 mL
